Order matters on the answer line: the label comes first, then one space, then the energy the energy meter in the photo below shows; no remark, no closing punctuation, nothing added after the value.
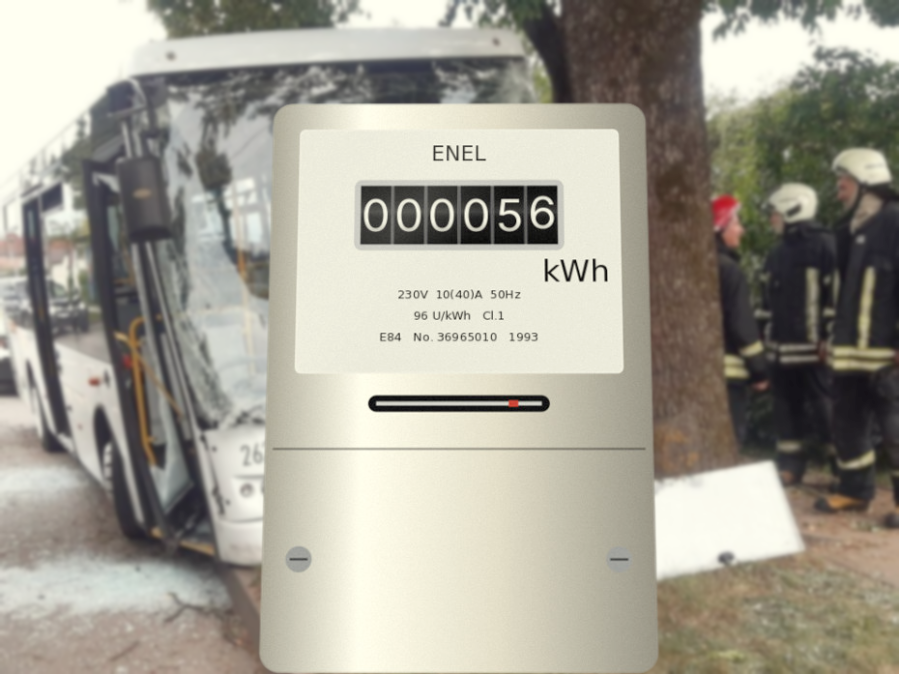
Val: 56 kWh
